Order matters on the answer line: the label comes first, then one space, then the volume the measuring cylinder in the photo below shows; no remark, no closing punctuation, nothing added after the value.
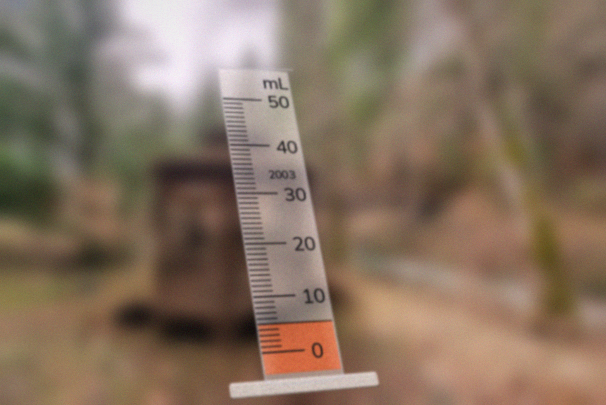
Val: 5 mL
